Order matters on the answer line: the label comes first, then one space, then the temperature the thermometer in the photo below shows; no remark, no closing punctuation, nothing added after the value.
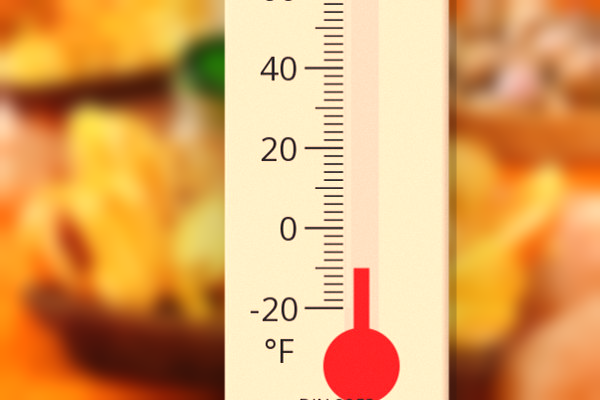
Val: -10 °F
